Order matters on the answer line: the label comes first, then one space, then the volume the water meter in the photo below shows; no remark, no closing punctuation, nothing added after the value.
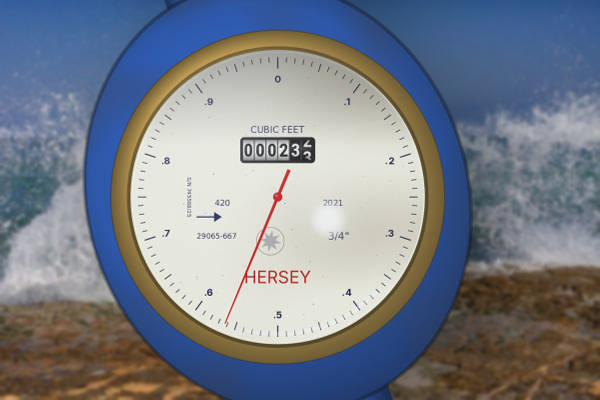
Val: 232.56 ft³
